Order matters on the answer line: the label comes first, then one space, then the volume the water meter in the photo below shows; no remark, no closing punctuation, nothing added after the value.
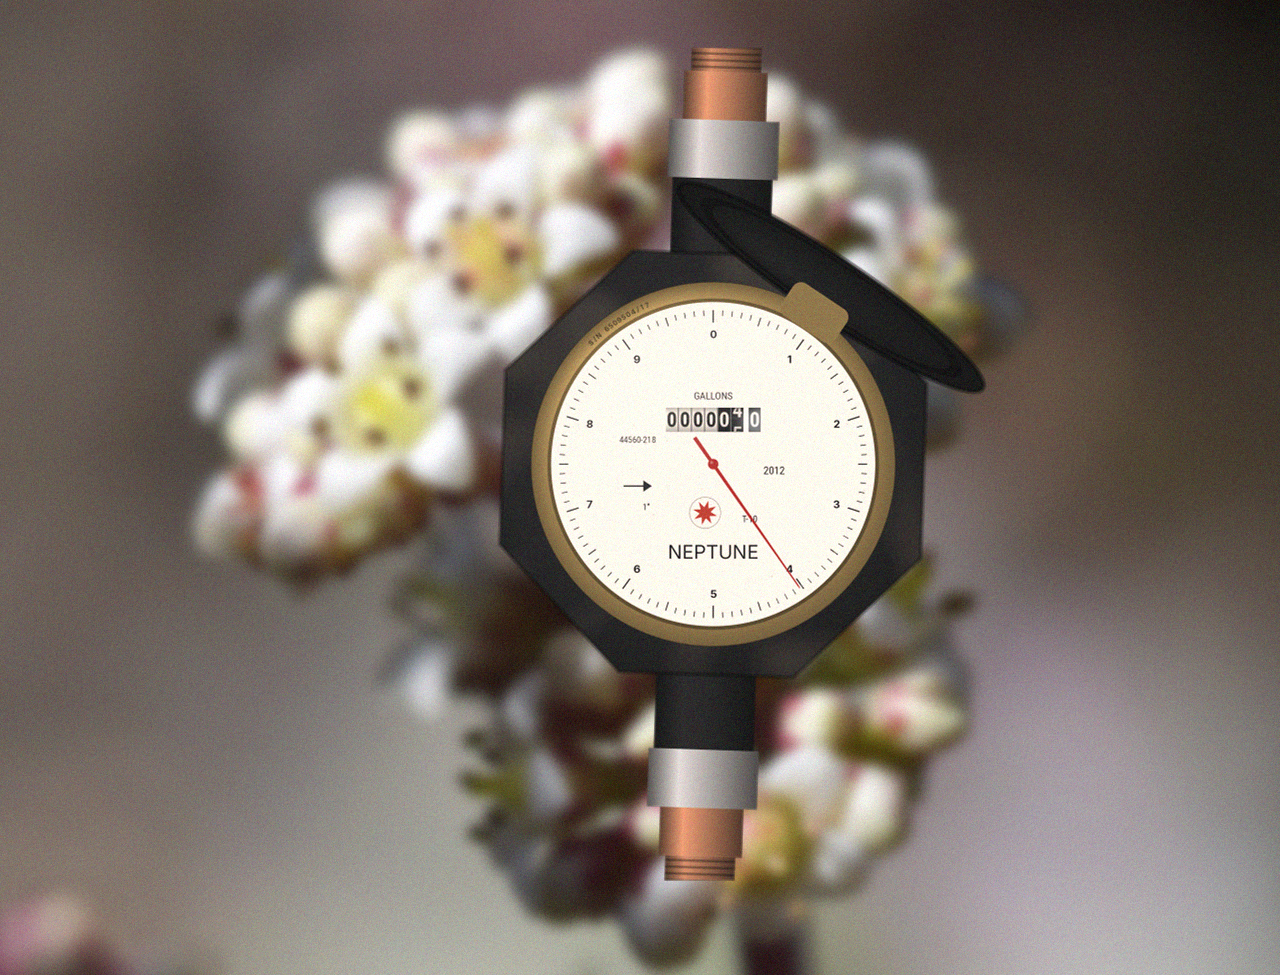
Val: 44.0 gal
